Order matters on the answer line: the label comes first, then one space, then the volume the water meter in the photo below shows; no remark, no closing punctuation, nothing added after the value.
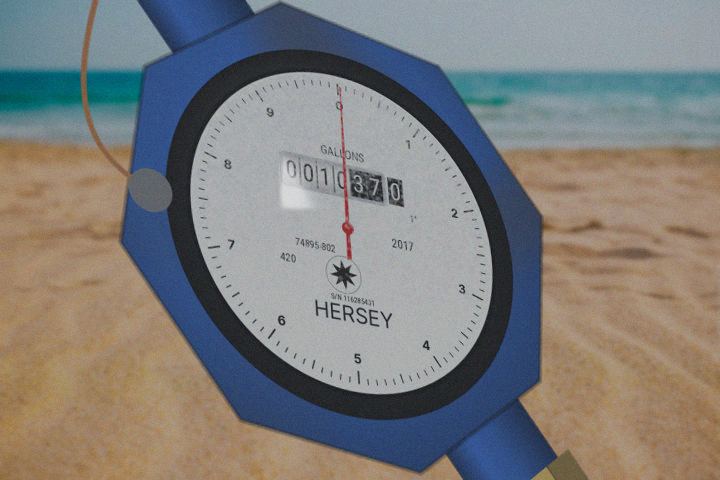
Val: 10370.0 gal
